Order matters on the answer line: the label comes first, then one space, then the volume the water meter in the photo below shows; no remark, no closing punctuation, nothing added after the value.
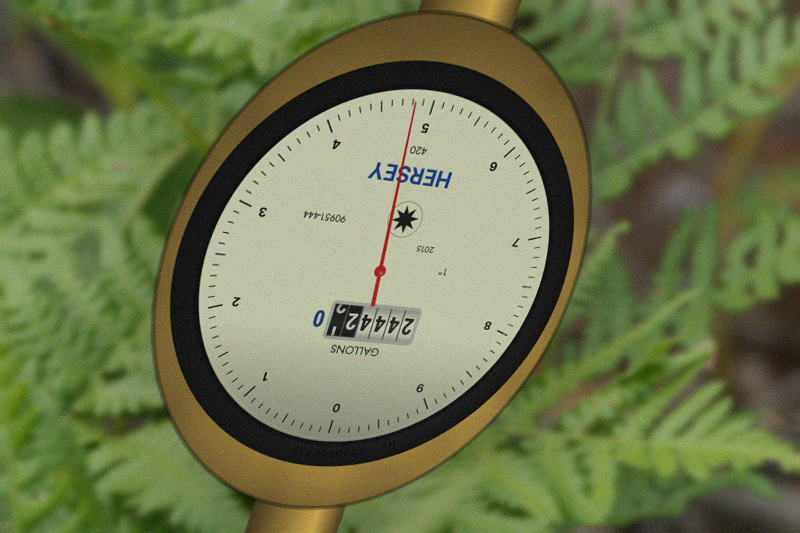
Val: 2444214.8 gal
